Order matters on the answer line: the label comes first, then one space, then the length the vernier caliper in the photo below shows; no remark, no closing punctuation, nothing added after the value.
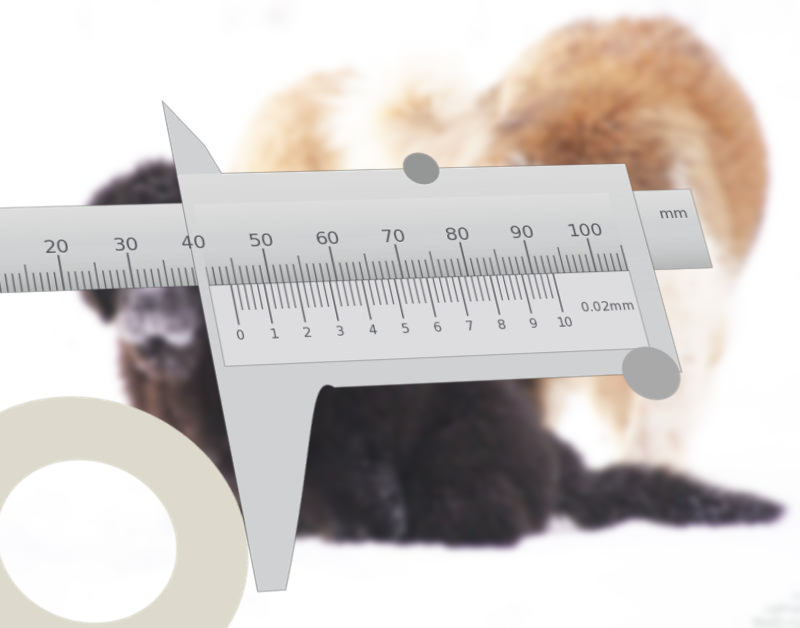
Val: 44.2 mm
